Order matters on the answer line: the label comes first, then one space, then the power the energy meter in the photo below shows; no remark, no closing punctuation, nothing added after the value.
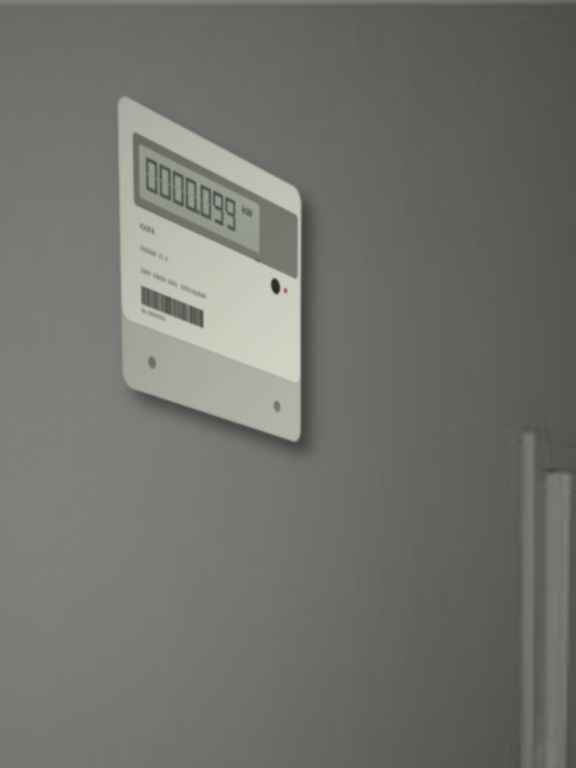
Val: 0.099 kW
